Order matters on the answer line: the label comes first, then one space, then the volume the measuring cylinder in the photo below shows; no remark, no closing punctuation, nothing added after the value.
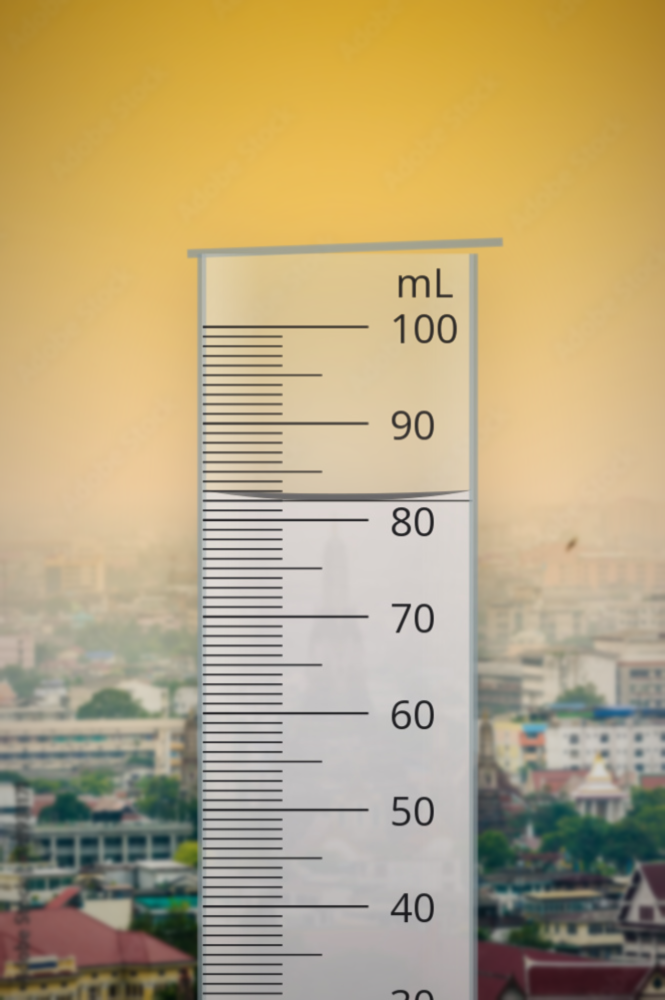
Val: 82 mL
